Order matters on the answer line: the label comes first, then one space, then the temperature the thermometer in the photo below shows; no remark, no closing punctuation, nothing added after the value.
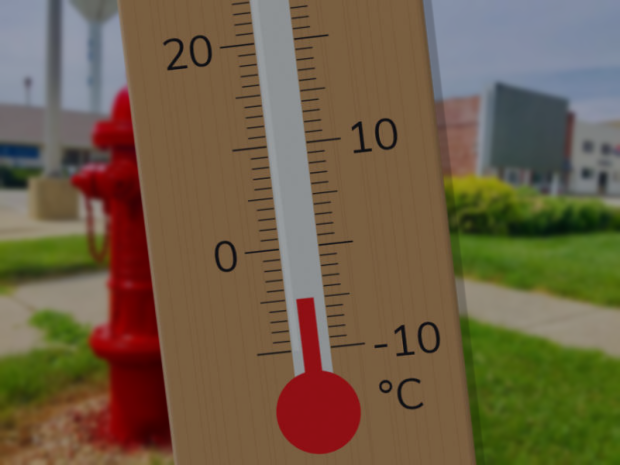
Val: -5 °C
